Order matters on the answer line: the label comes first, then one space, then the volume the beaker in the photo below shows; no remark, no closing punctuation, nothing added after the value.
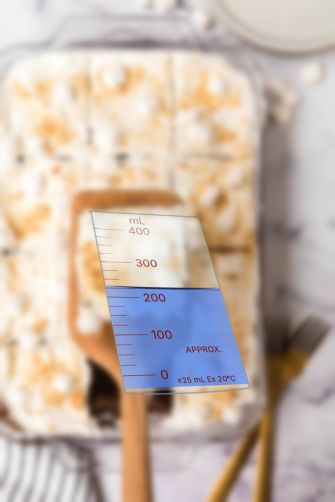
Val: 225 mL
